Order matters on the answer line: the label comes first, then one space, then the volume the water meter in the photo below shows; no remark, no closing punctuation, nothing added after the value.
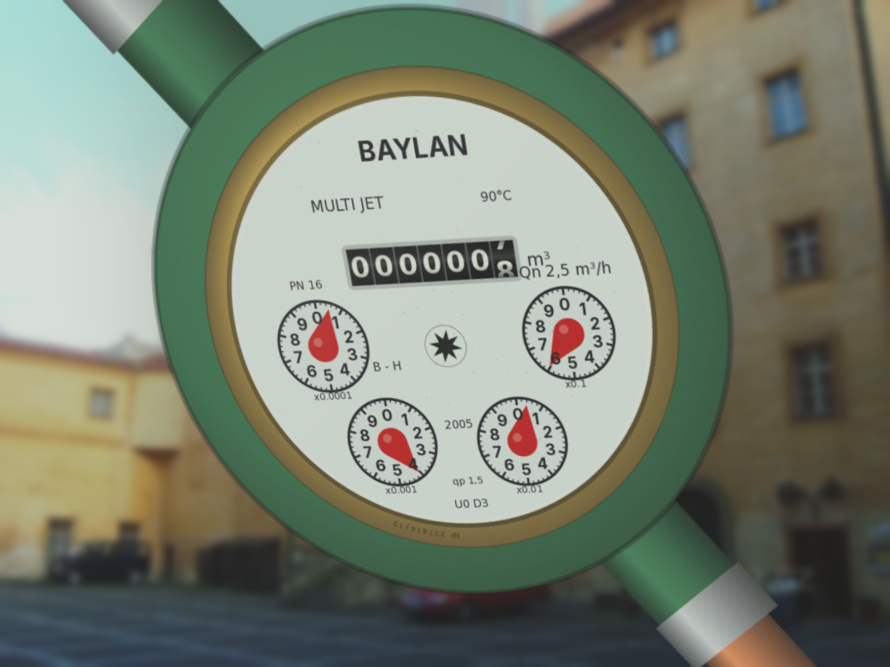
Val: 7.6040 m³
